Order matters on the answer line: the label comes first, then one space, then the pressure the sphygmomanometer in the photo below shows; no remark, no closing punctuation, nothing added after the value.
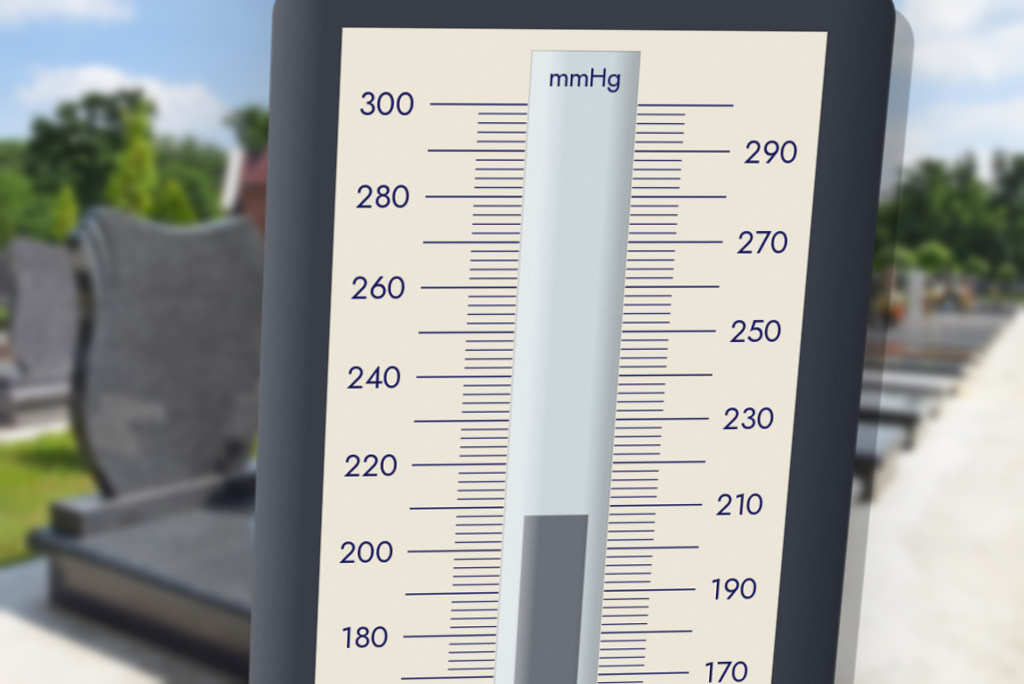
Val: 208 mmHg
